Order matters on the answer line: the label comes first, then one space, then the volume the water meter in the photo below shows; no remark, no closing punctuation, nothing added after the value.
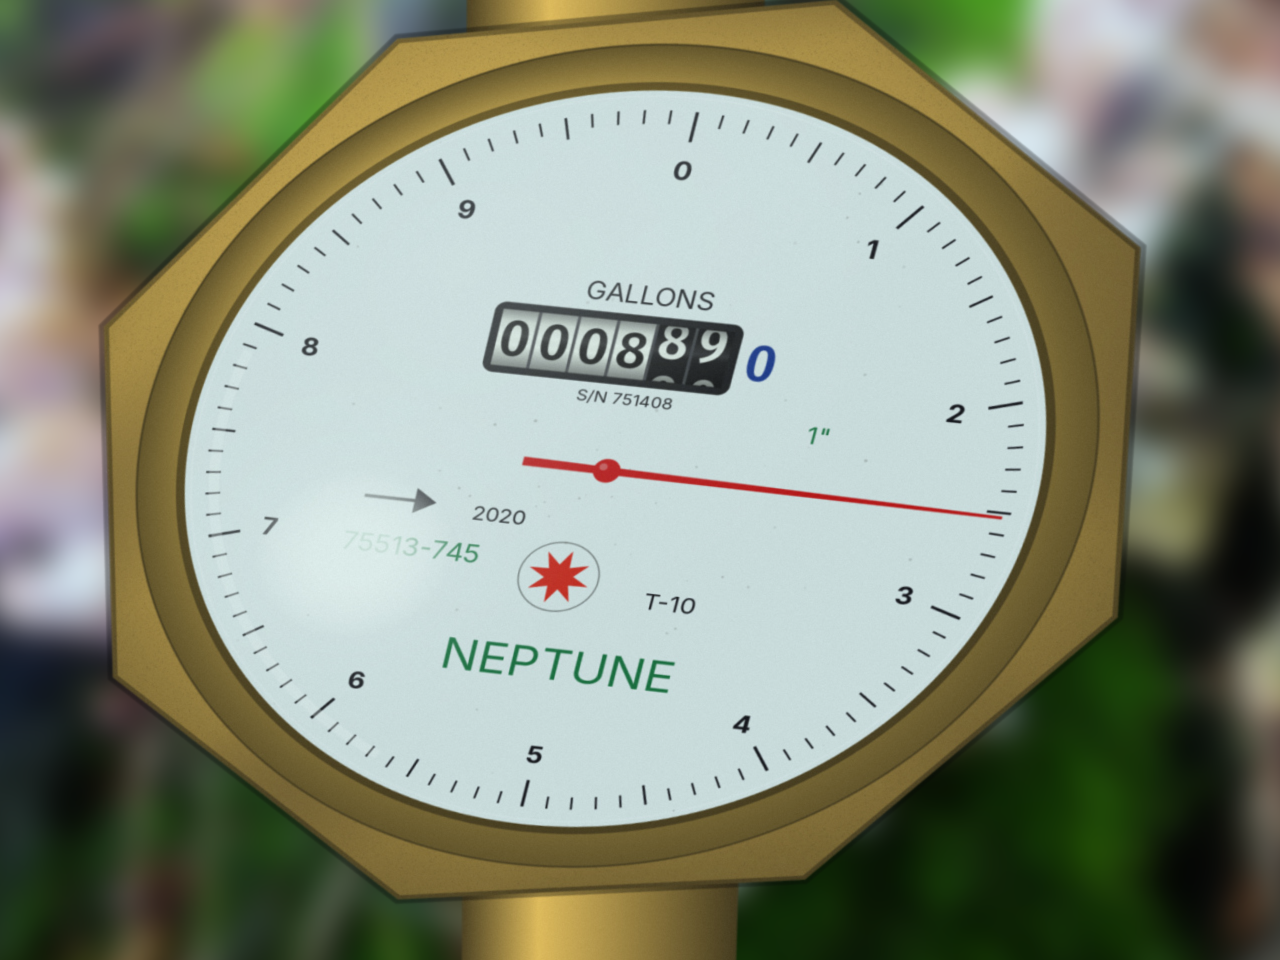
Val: 8892.5 gal
